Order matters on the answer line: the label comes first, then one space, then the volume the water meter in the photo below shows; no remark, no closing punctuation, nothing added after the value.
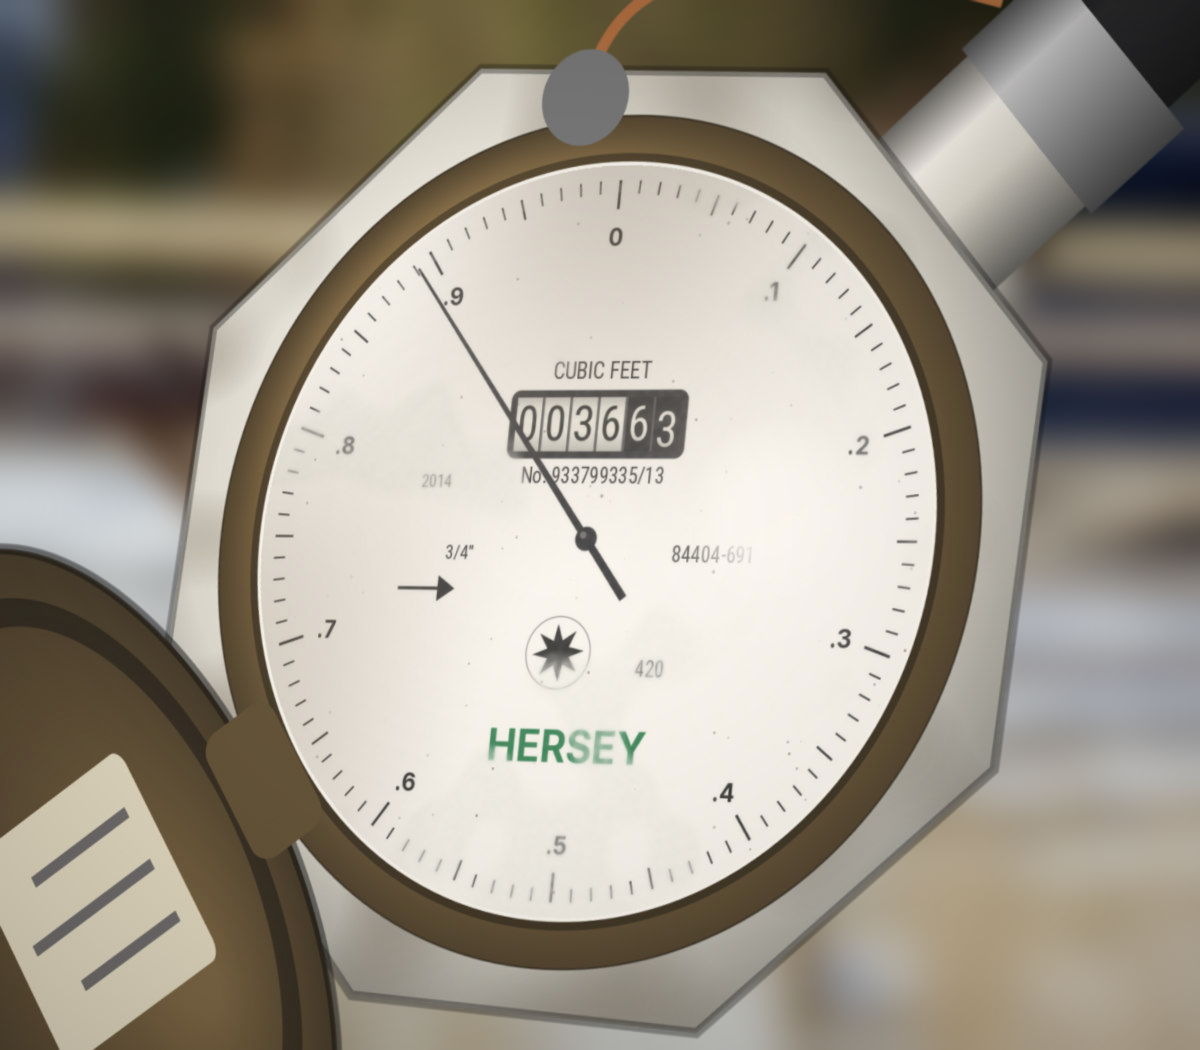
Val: 3662.89 ft³
